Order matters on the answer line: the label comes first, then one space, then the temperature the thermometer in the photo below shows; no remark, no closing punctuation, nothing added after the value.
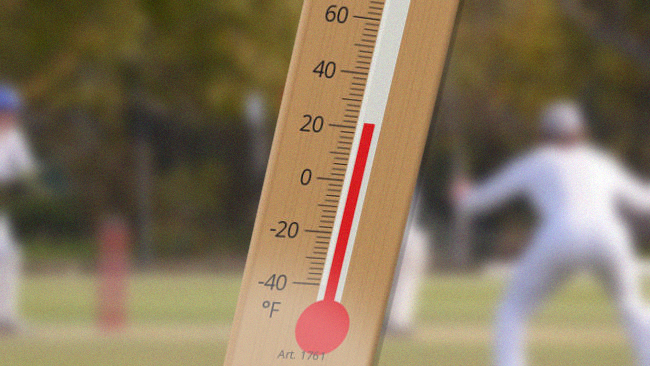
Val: 22 °F
